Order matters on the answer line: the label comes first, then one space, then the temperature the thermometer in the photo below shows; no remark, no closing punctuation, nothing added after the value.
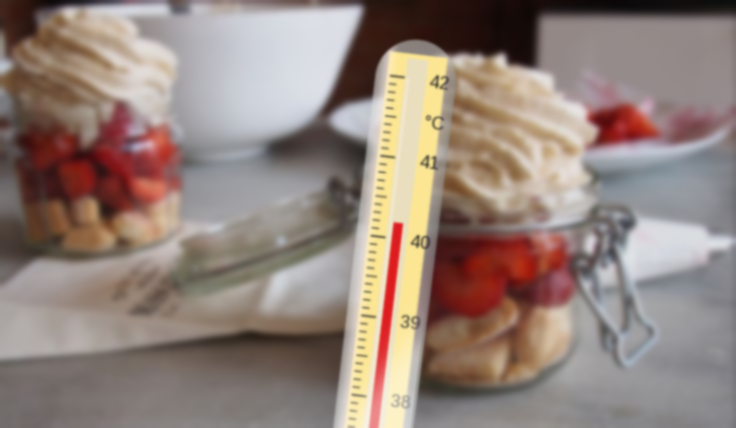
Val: 40.2 °C
